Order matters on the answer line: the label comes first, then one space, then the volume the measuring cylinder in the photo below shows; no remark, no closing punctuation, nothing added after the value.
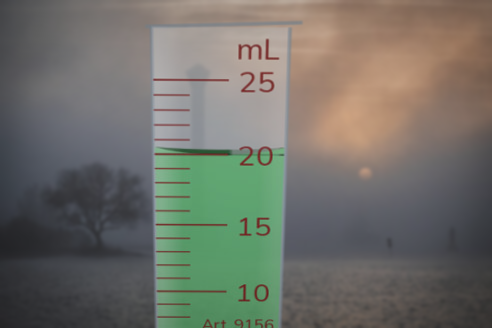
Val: 20 mL
